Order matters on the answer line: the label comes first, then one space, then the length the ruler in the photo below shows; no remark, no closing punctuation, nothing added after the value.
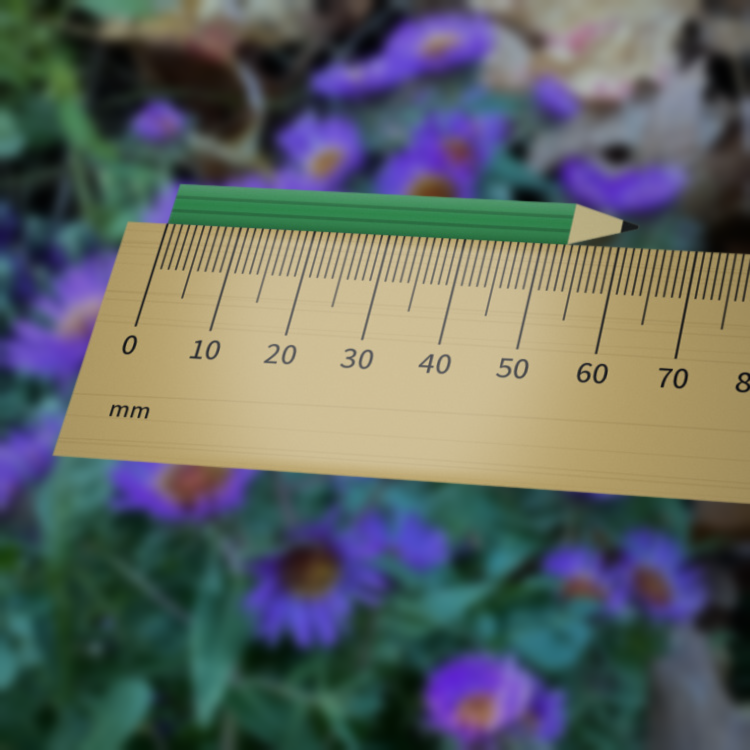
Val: 62 mm
